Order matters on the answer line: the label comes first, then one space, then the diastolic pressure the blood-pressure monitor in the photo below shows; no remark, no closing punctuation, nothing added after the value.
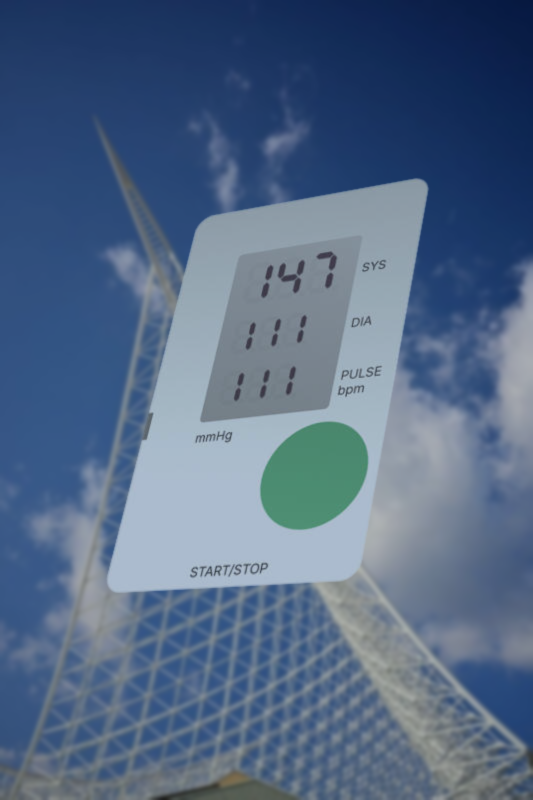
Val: 111 mmHg
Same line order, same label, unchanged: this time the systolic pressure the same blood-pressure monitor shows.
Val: 147 mmHg
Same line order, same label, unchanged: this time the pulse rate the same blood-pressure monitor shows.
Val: 111 bpm
